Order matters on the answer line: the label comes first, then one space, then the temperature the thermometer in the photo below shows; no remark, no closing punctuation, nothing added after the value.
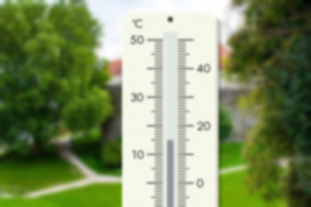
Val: 15 °C
